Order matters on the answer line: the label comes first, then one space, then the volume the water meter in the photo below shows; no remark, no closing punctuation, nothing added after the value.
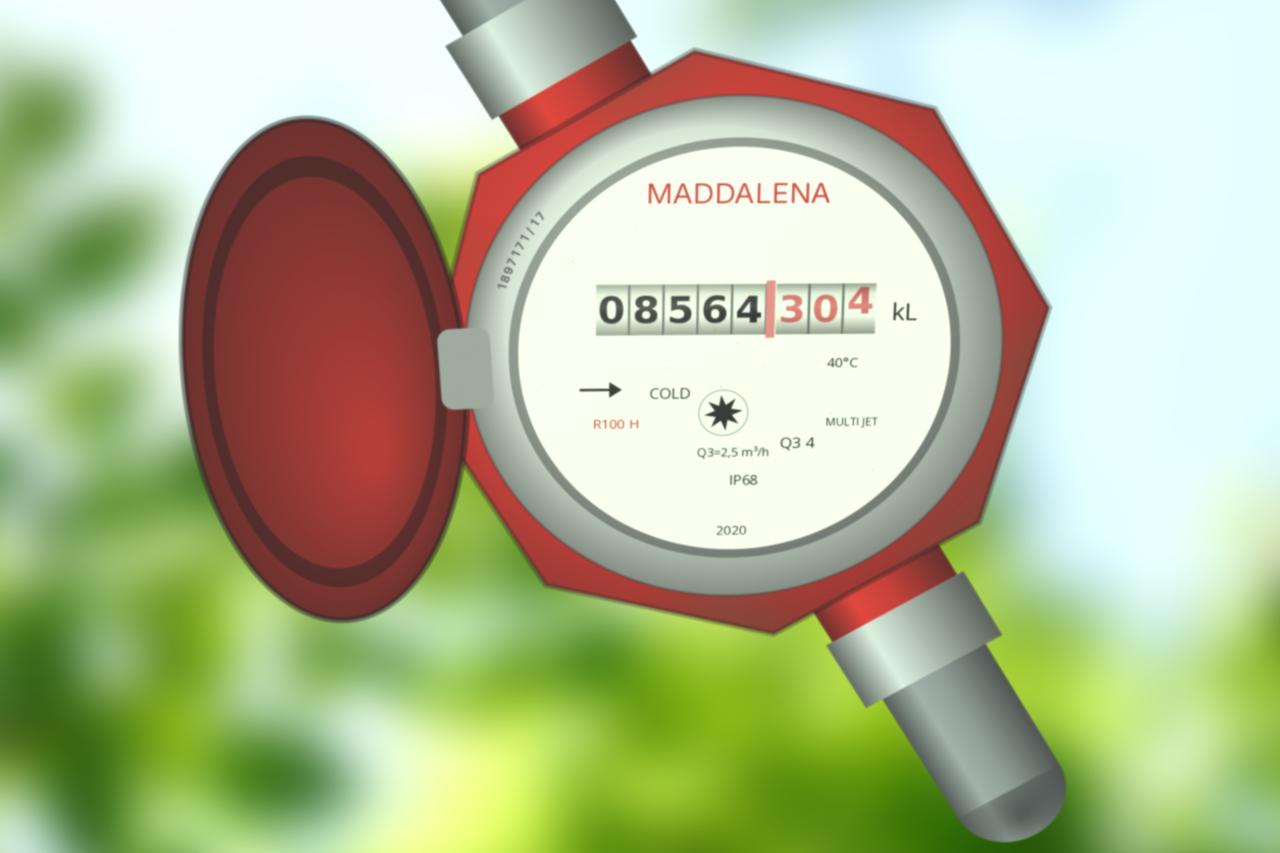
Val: 8564.304 kL
